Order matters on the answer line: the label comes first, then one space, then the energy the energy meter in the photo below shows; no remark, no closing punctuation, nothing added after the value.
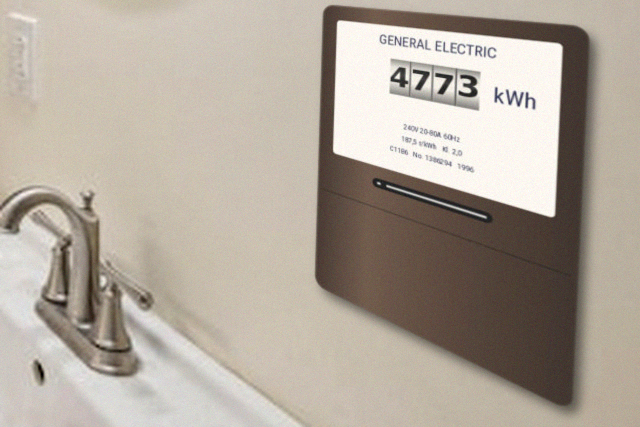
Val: 4773 kWh
